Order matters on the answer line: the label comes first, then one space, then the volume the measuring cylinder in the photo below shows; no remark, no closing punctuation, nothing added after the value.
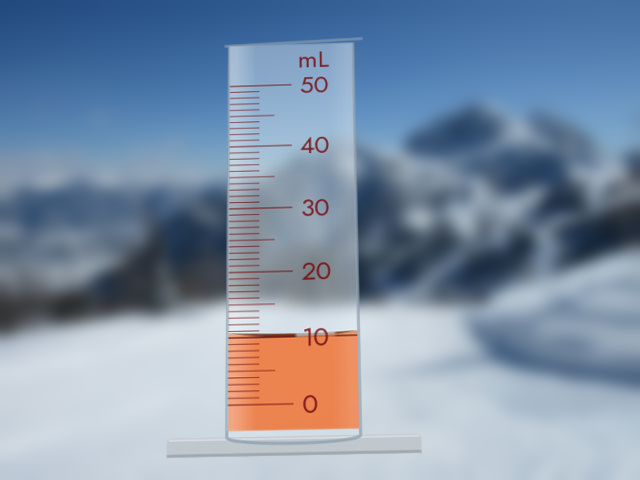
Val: 10 mL
